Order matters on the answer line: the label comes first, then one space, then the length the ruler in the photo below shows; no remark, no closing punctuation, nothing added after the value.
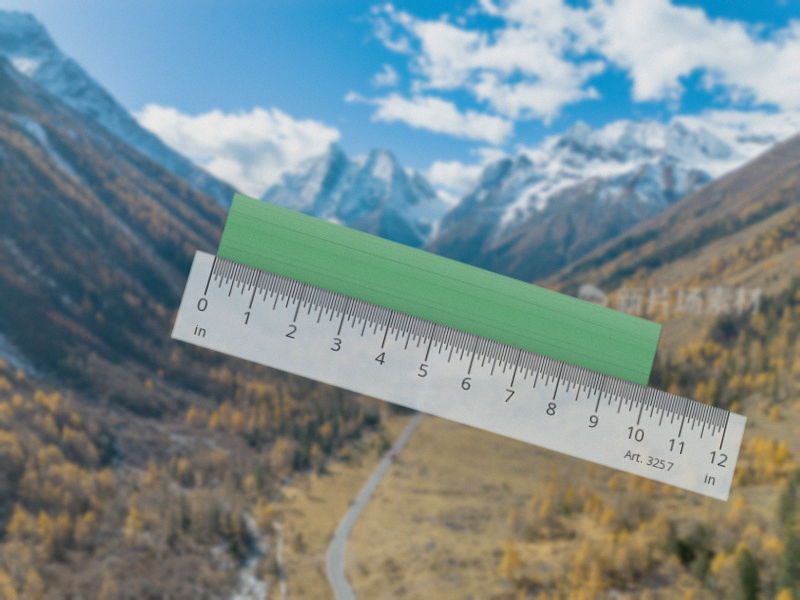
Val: 10 in
